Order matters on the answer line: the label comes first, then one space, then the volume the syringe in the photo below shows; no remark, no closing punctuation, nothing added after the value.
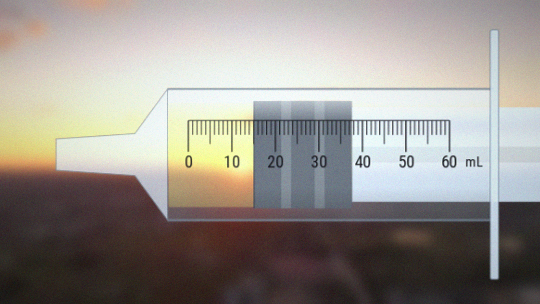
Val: 15 mL
